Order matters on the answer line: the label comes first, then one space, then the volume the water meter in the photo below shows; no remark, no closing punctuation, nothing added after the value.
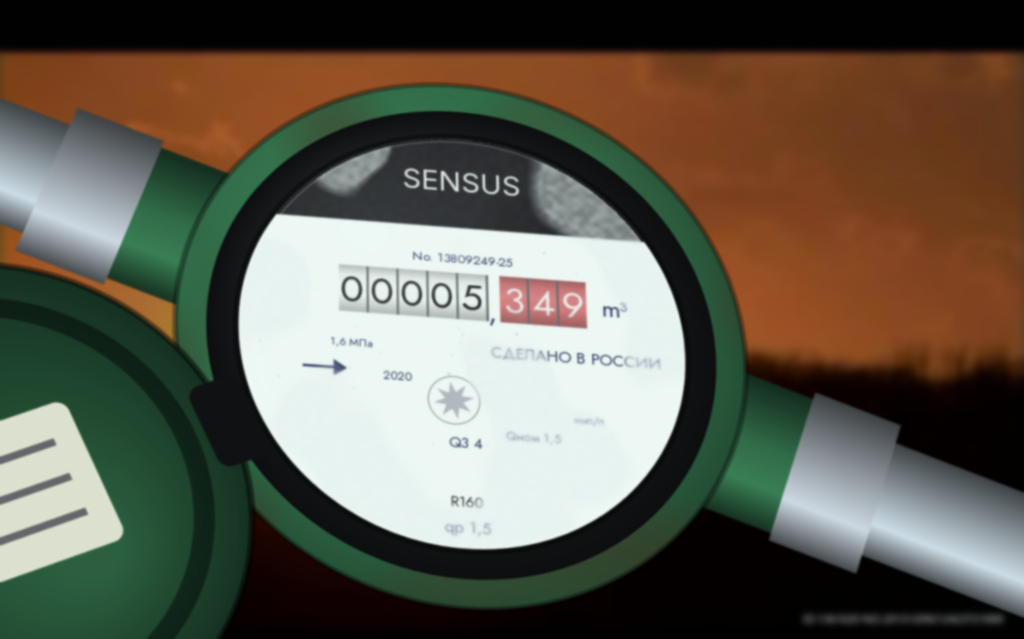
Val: 5.349 m³
